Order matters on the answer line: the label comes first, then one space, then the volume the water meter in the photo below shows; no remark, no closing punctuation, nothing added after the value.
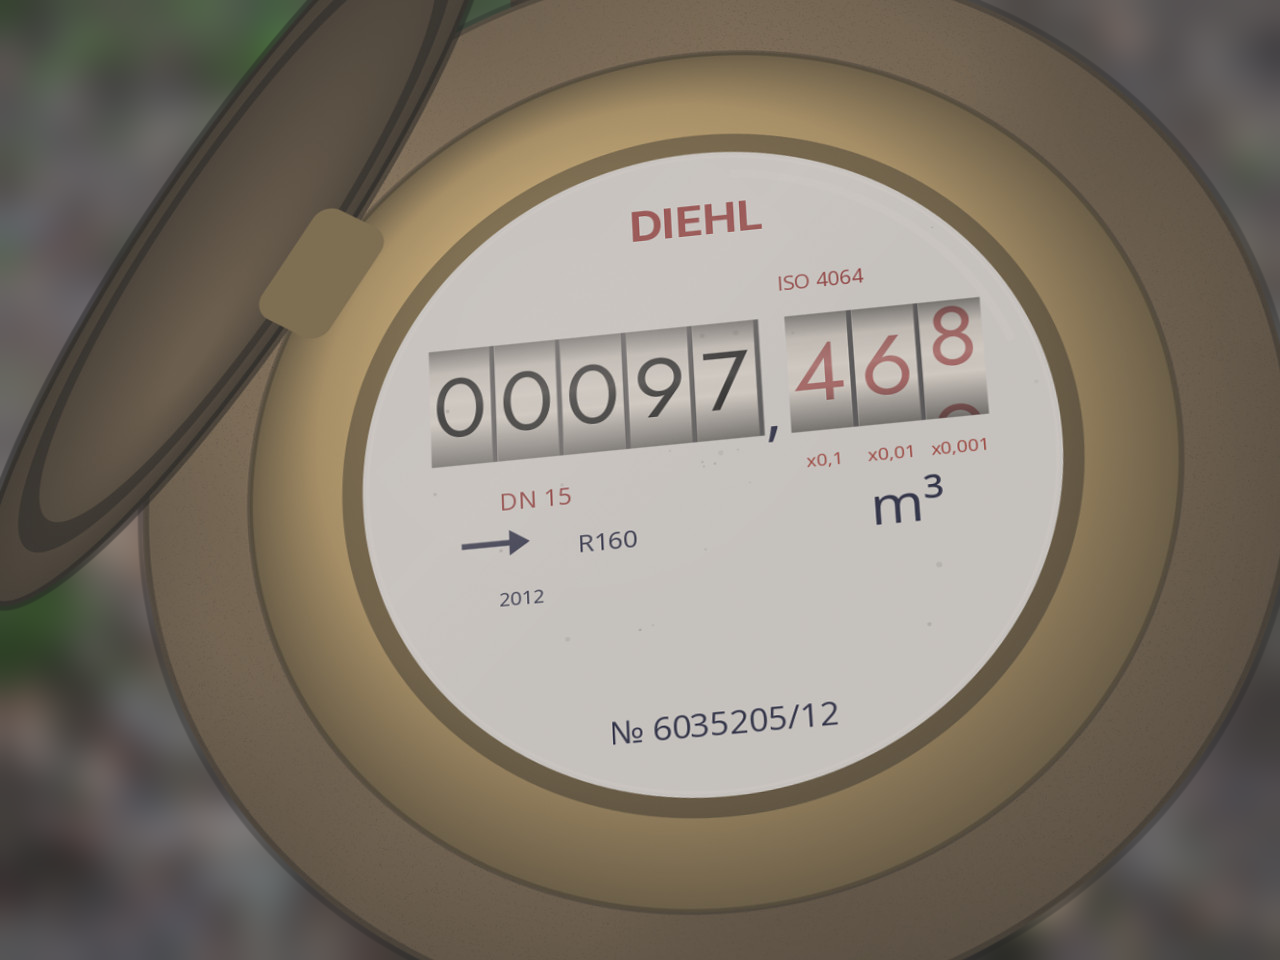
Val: 97.468 m³
